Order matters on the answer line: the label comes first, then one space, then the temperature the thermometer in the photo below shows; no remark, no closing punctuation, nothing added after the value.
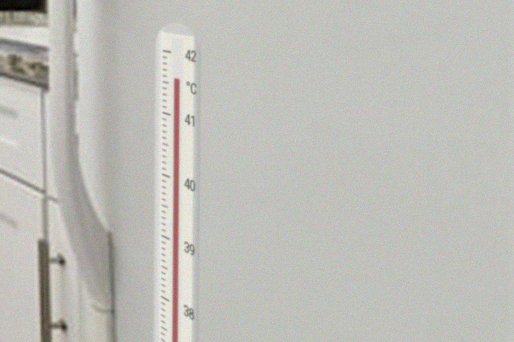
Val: 41.6 °C
